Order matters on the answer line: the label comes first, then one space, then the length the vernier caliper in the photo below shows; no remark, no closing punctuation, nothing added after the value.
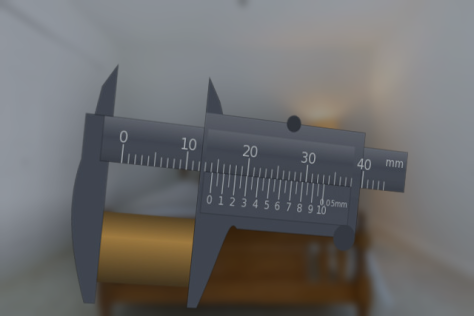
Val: 14.2 mm
